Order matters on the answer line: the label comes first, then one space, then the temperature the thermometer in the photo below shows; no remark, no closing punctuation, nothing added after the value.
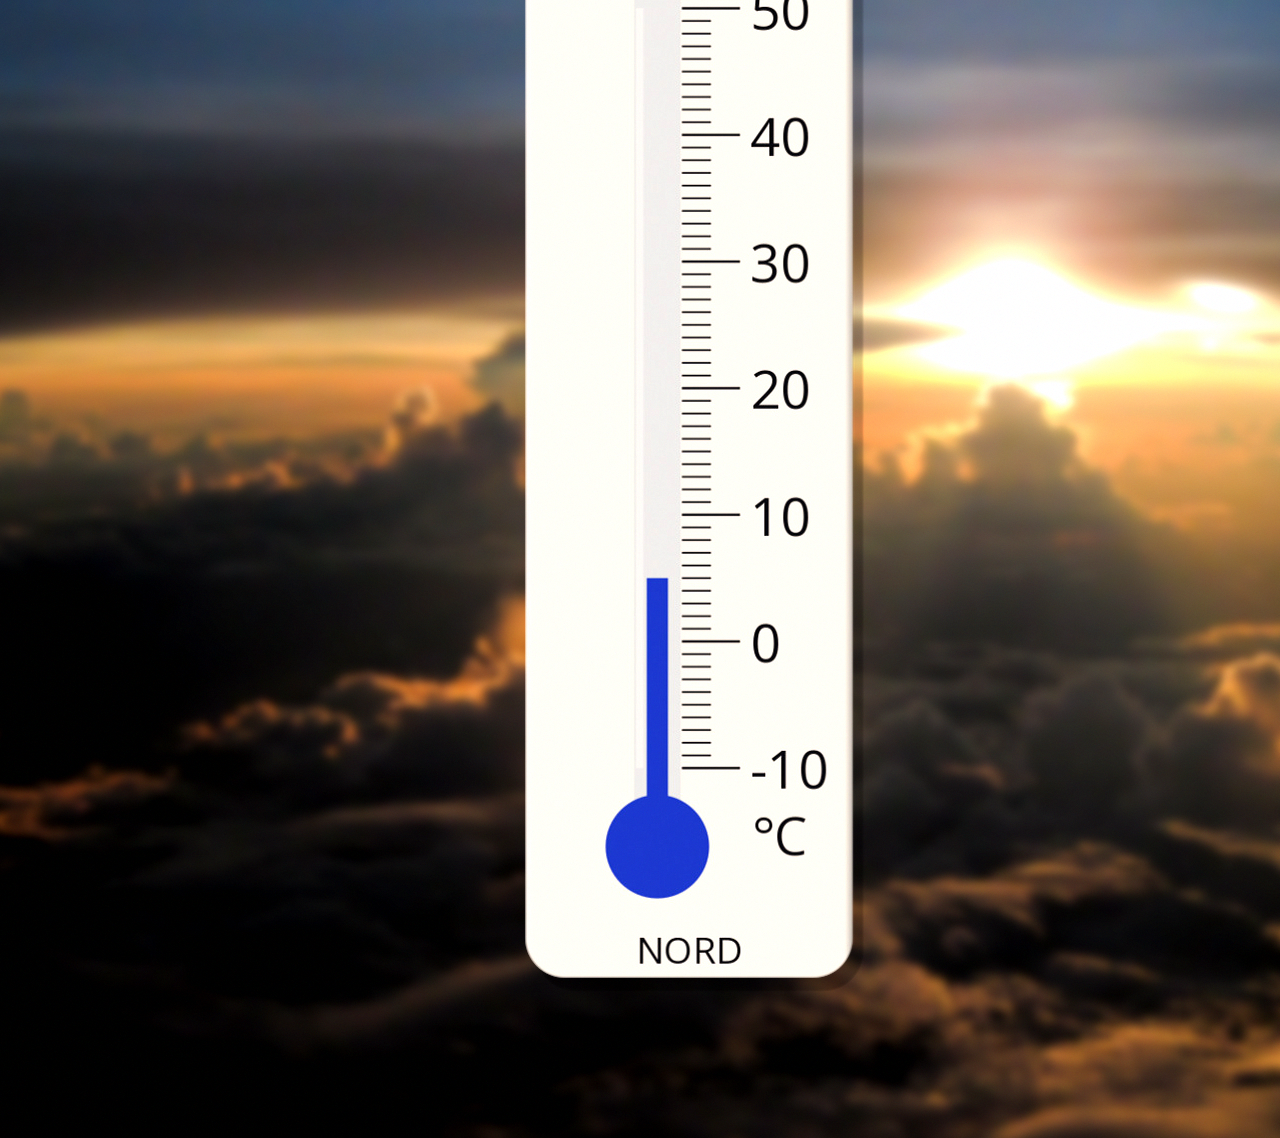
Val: 5 °C
